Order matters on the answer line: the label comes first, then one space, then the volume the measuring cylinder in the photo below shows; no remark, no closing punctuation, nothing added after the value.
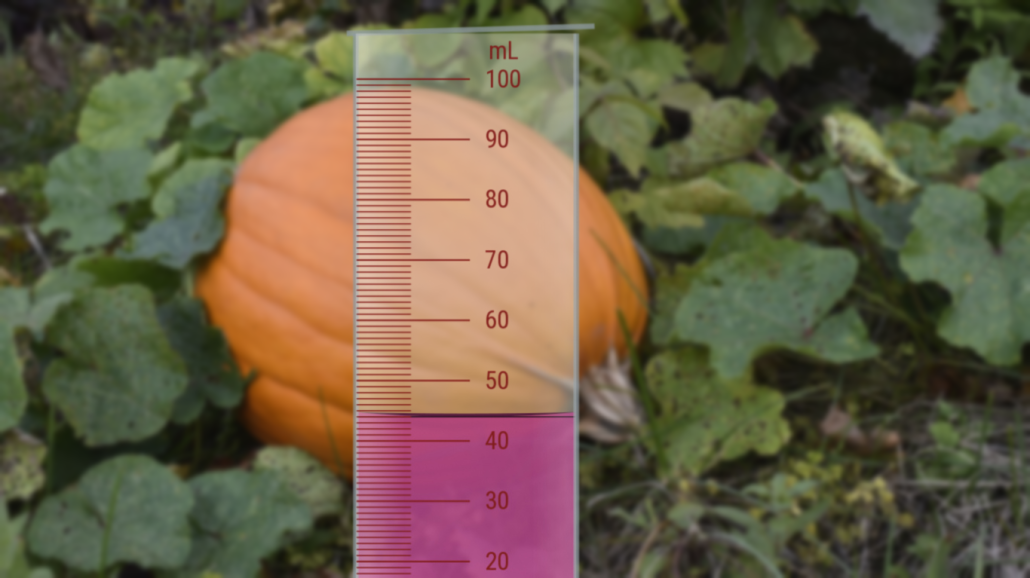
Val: 44 mL
